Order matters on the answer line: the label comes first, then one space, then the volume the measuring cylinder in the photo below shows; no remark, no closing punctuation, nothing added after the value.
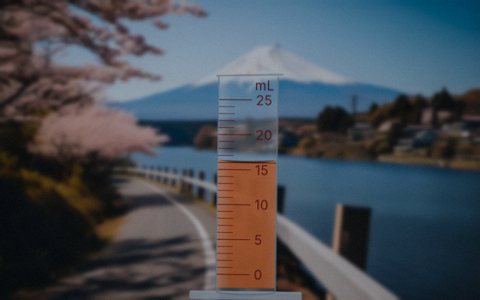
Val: 16 mL
